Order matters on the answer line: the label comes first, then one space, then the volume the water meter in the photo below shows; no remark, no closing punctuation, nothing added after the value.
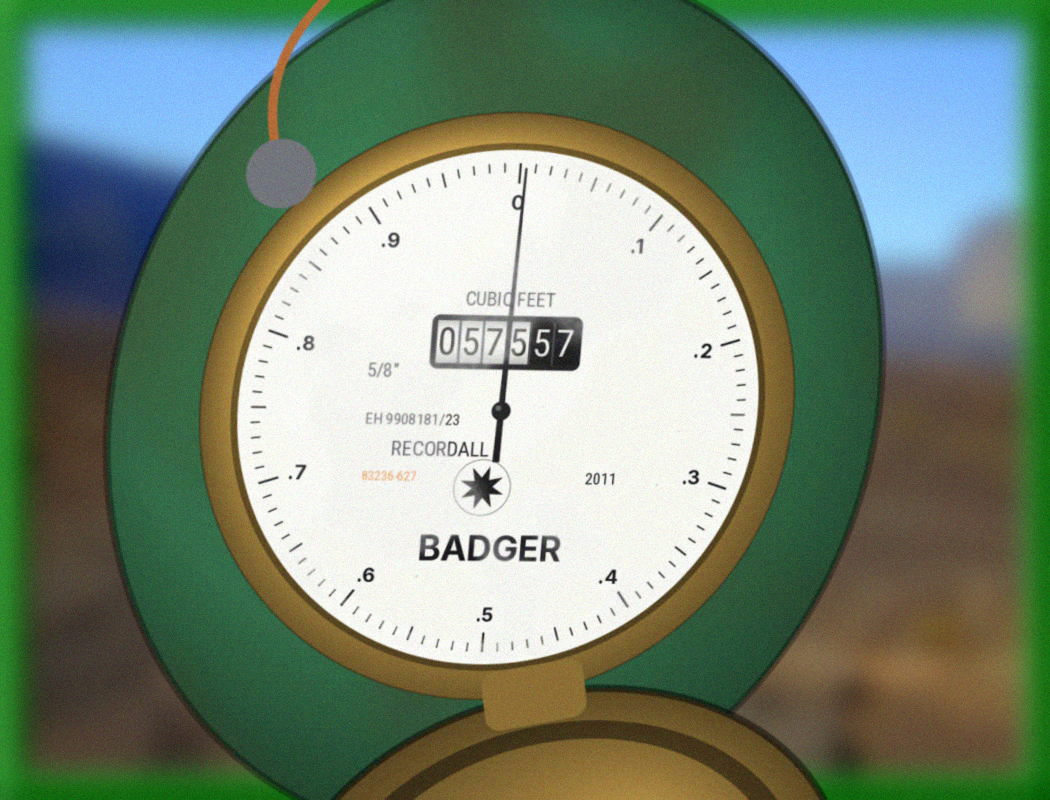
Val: 57557.00 ft³
